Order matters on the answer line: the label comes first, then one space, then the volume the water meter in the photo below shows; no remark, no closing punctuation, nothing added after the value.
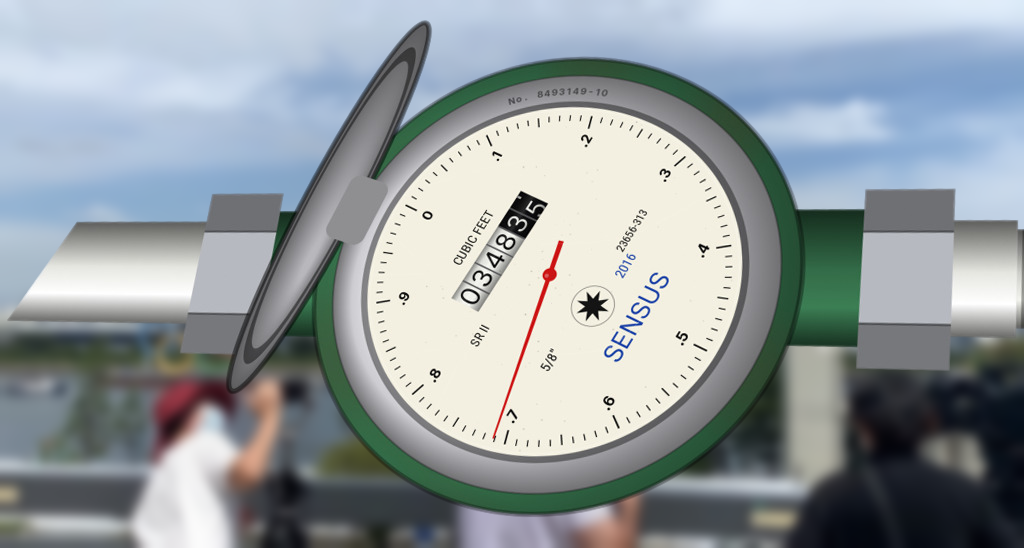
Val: 34834.71 ft³
